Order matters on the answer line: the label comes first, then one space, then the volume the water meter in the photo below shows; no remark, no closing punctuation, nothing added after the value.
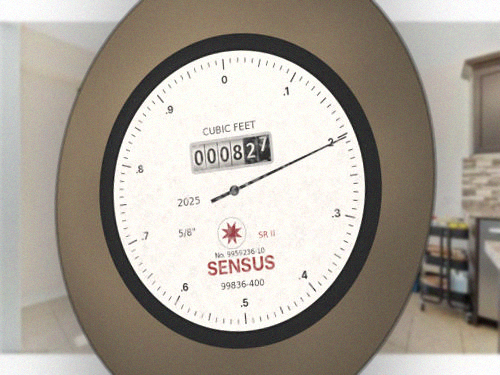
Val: 827.20 ft³
